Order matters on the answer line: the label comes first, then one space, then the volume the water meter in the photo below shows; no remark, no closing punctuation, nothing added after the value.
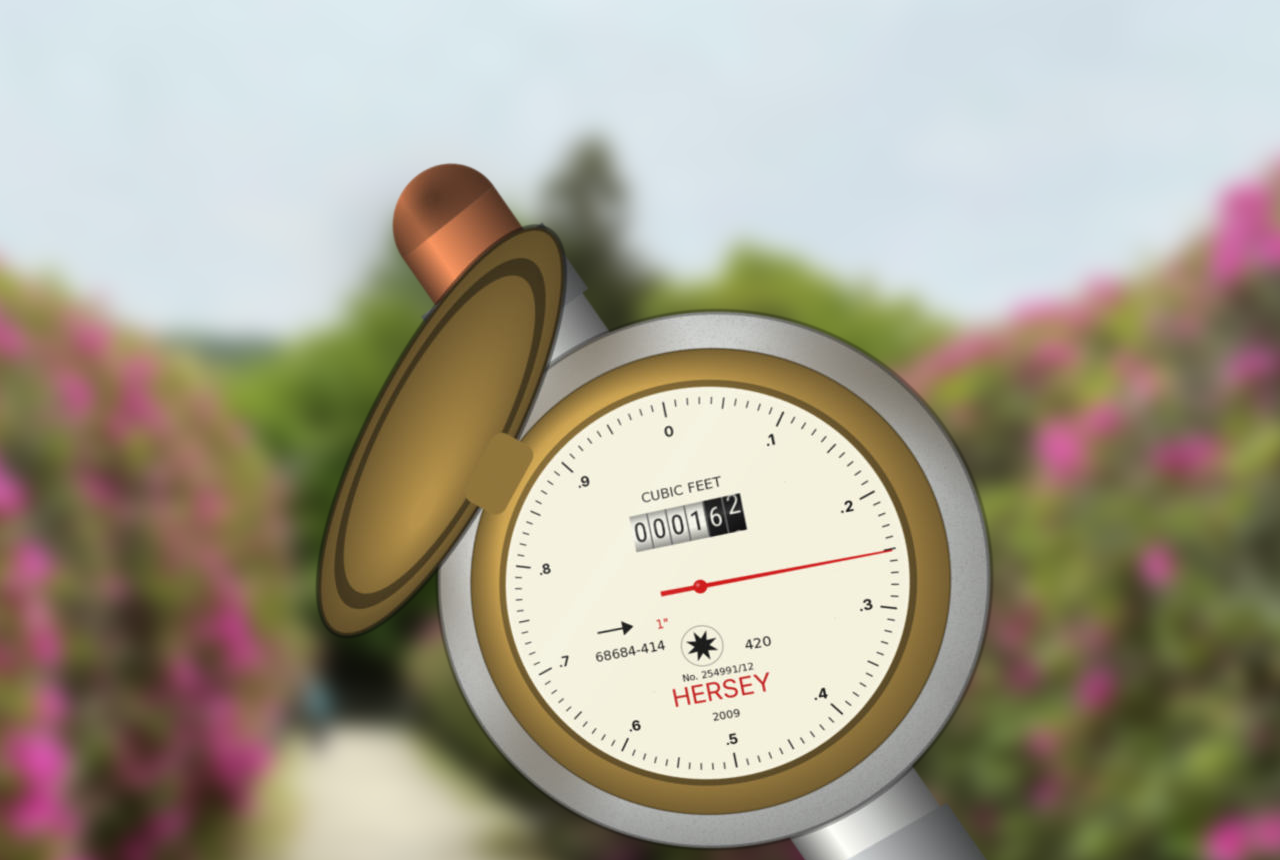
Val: 162.25 ft³
